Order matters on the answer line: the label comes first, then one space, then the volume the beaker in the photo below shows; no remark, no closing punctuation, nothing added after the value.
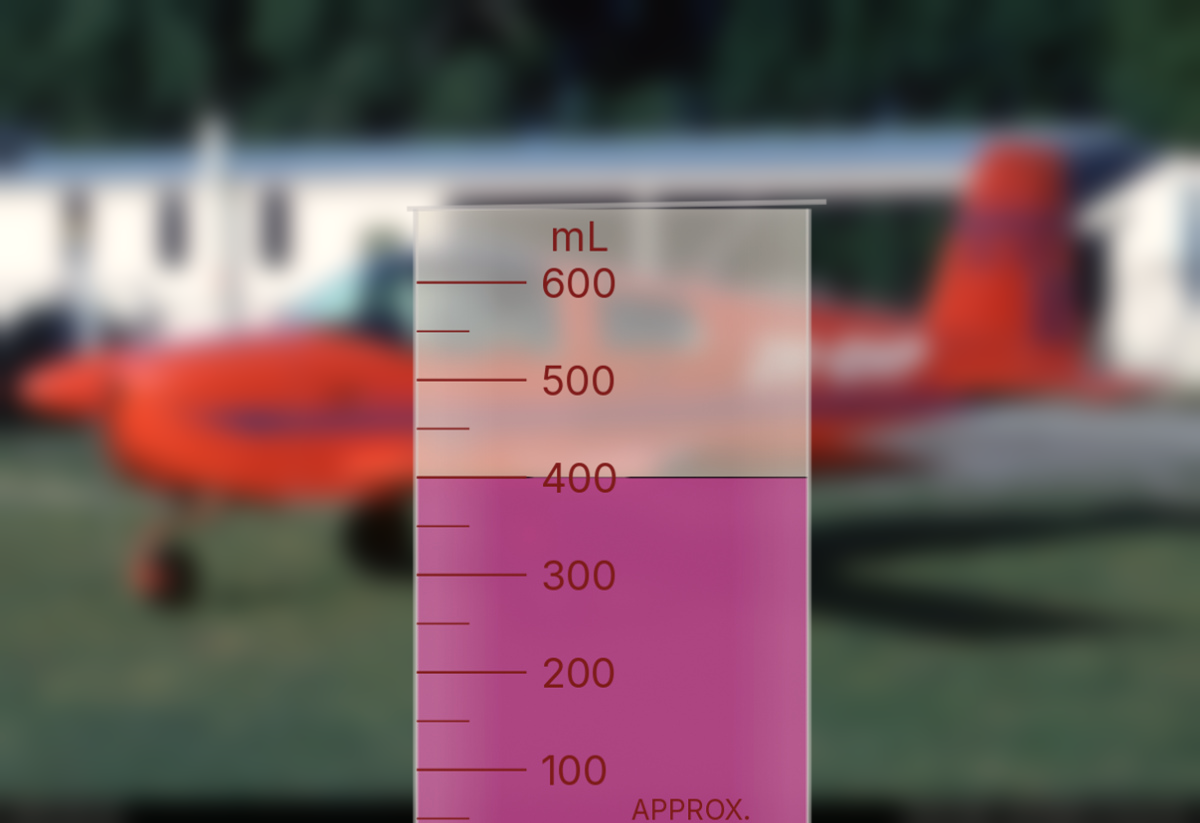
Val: 400 mL
